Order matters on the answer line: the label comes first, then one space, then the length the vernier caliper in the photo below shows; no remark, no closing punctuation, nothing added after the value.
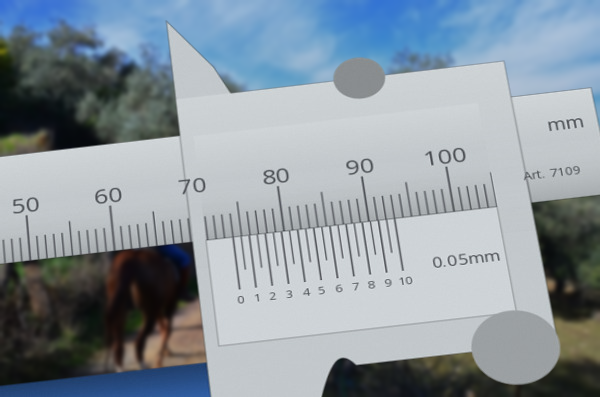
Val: 74.0 mm
